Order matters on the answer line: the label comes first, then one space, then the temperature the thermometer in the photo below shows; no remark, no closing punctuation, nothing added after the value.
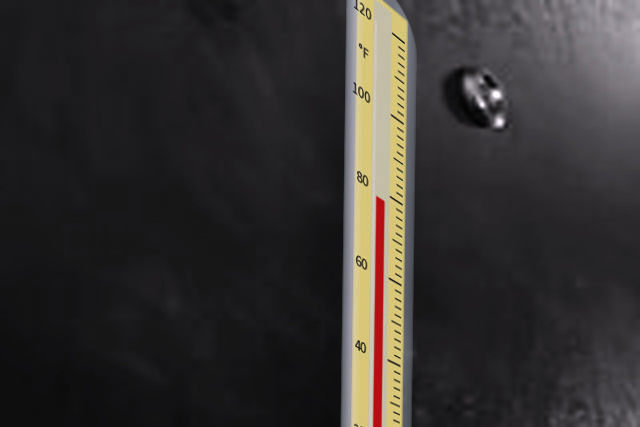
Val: 78 °F
